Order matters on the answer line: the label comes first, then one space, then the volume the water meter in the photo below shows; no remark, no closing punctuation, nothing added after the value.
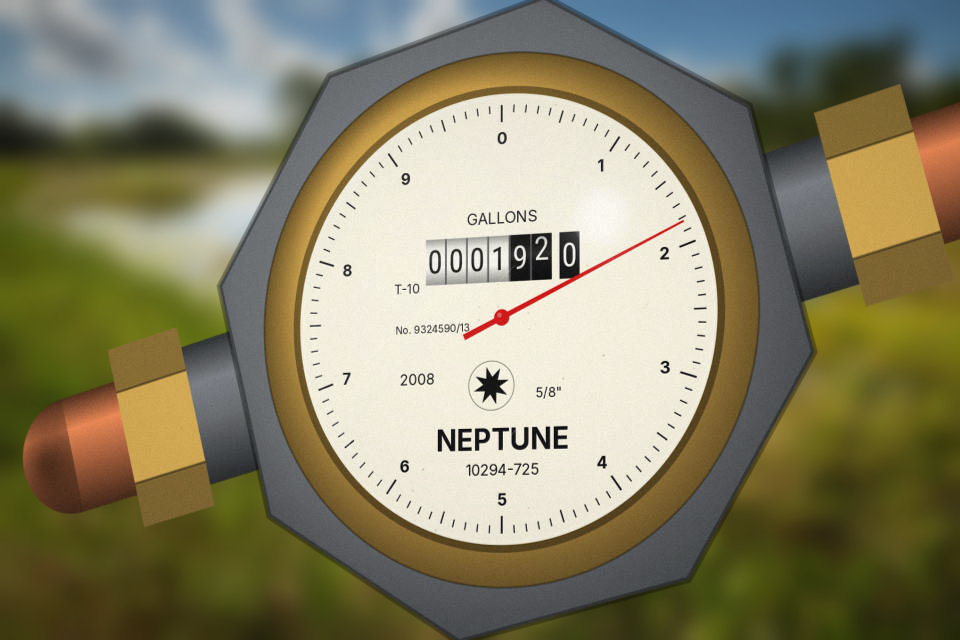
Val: 1921.8 gal
